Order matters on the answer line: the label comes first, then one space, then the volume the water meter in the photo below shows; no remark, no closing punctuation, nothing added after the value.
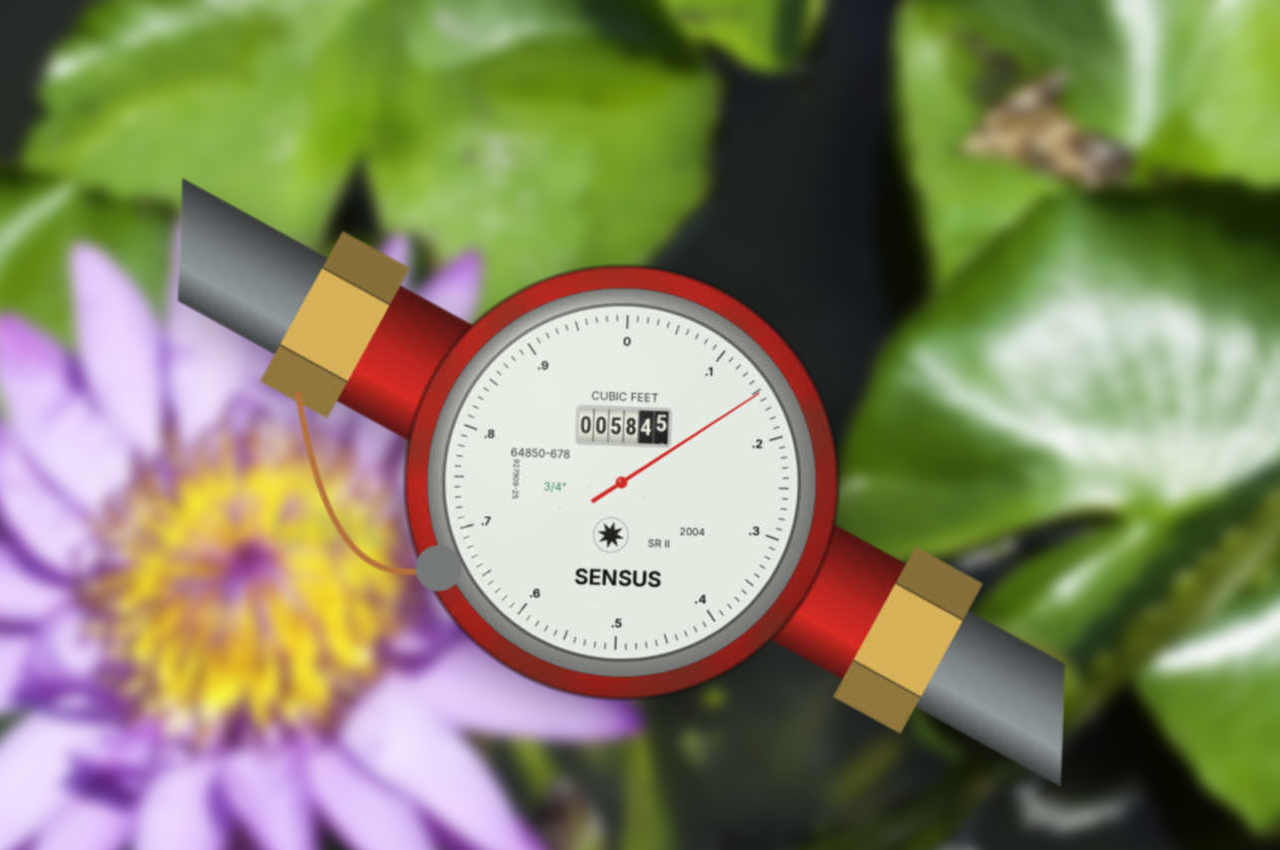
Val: 5845.15 ft³
